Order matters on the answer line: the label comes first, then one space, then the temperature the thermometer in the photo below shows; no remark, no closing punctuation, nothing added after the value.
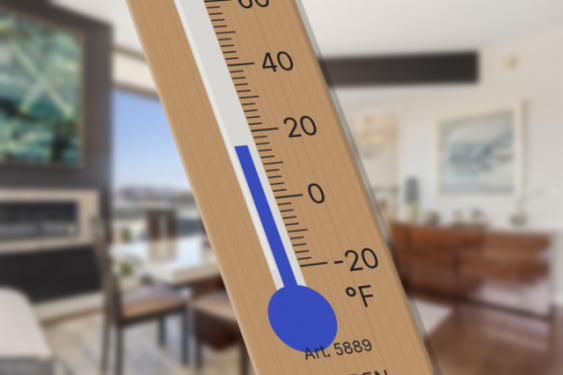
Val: 16 °F
